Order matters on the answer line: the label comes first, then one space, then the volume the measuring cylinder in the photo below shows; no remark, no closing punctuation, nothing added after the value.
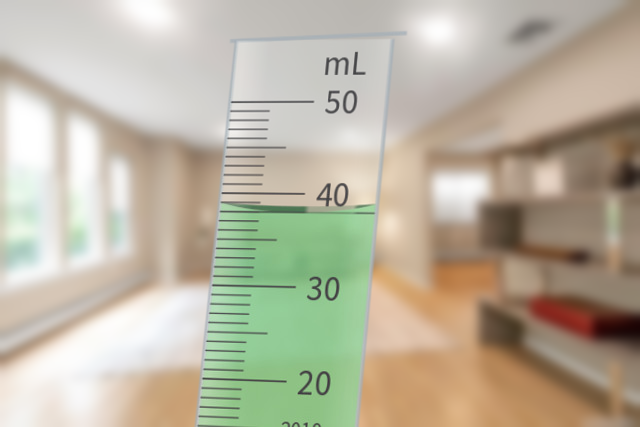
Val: 38 mL
